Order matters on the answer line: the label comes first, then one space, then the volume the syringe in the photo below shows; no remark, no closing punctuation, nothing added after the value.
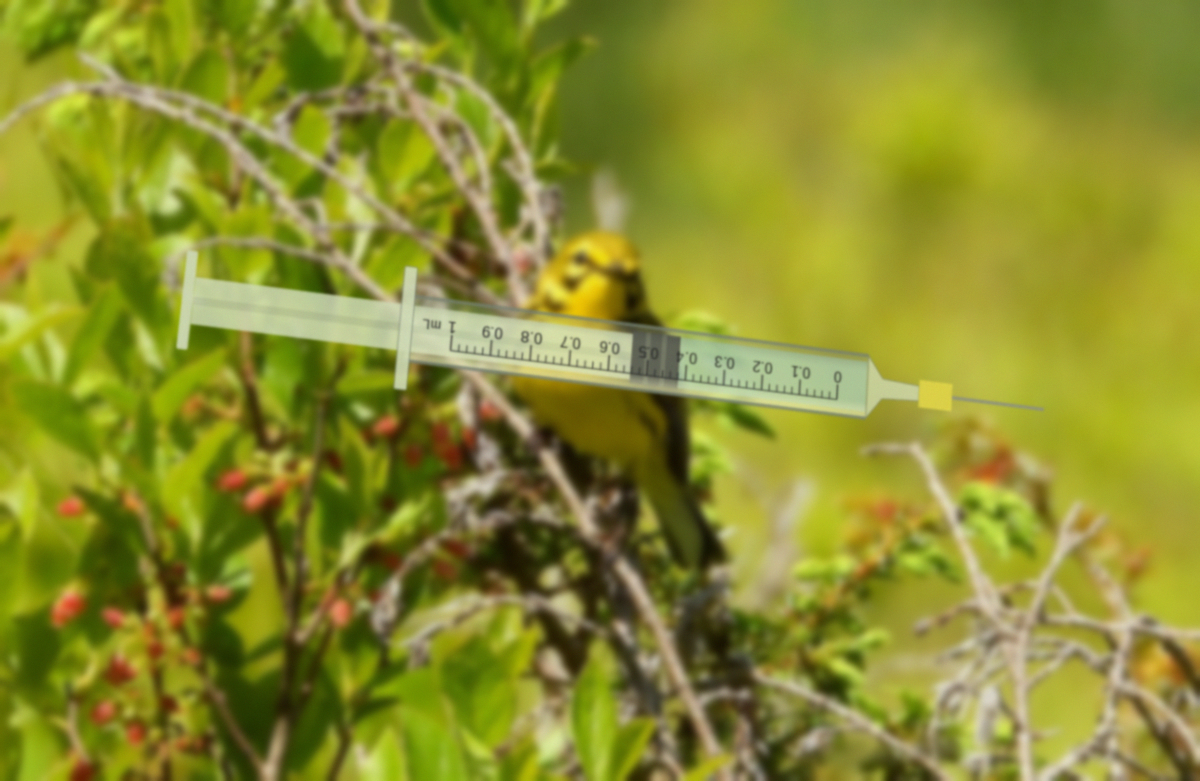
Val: 0.42 mL
